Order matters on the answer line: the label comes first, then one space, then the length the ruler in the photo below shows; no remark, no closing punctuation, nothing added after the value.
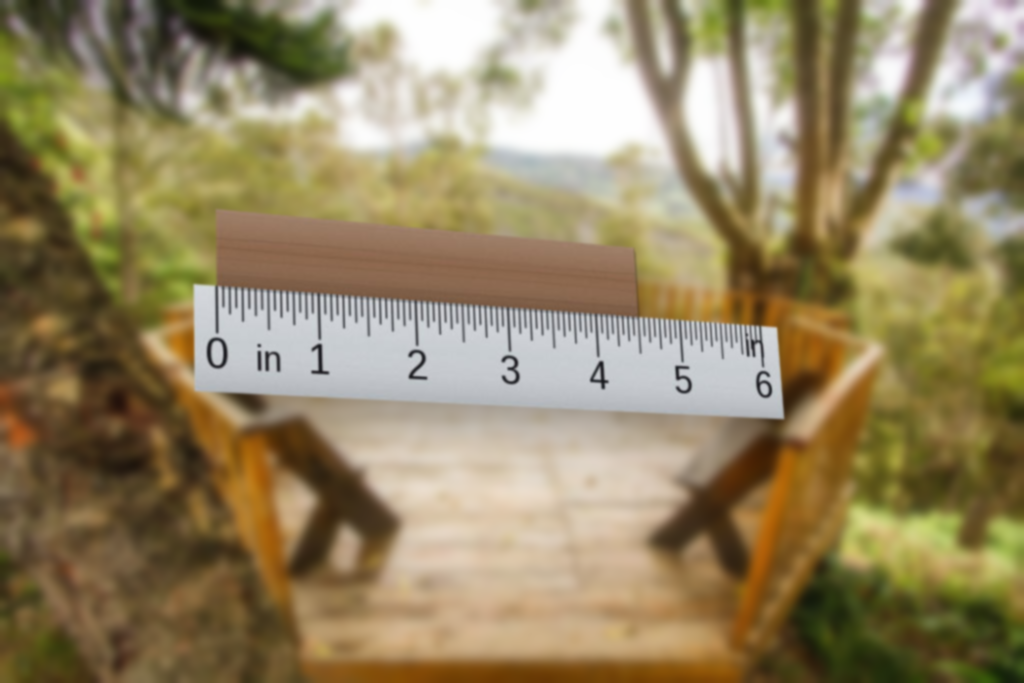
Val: 4.5 in
